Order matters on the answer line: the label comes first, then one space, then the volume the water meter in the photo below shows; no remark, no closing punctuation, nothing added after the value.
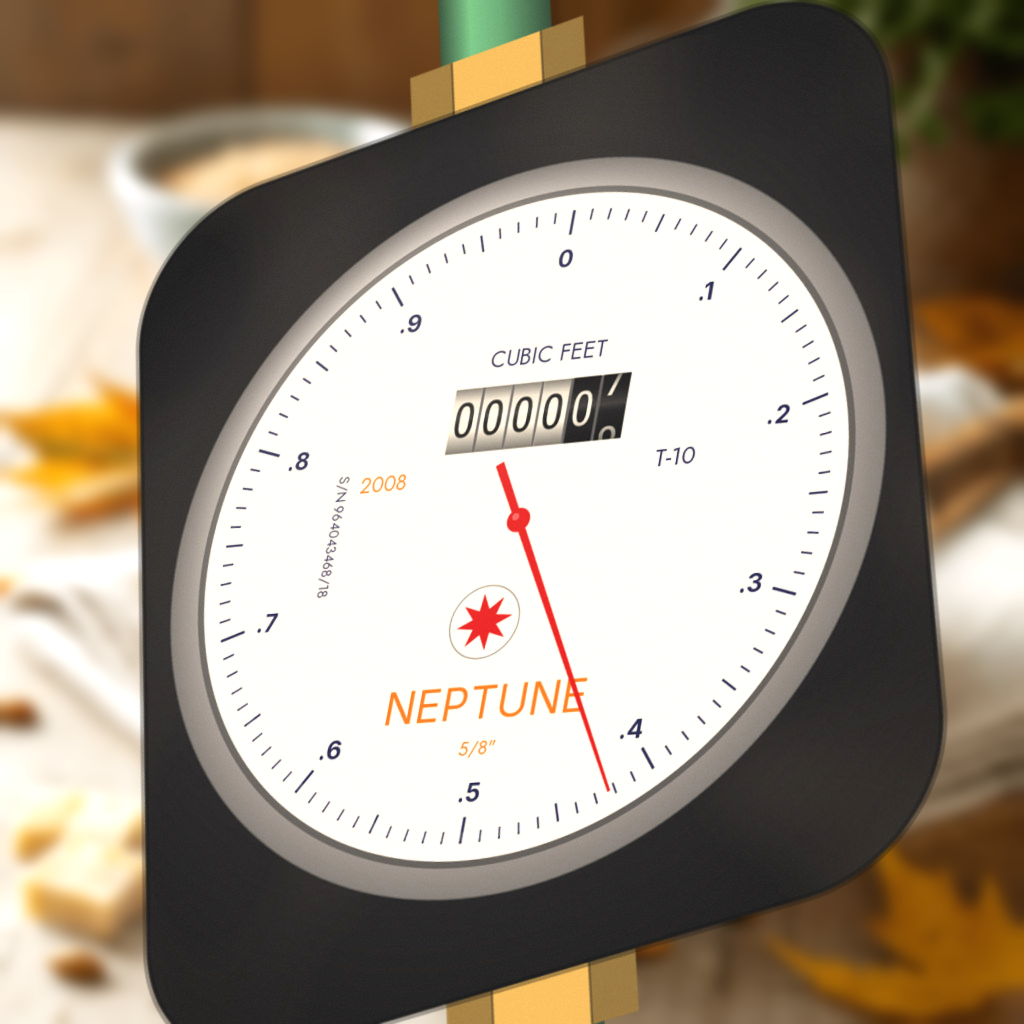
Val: 7.42 ft³
